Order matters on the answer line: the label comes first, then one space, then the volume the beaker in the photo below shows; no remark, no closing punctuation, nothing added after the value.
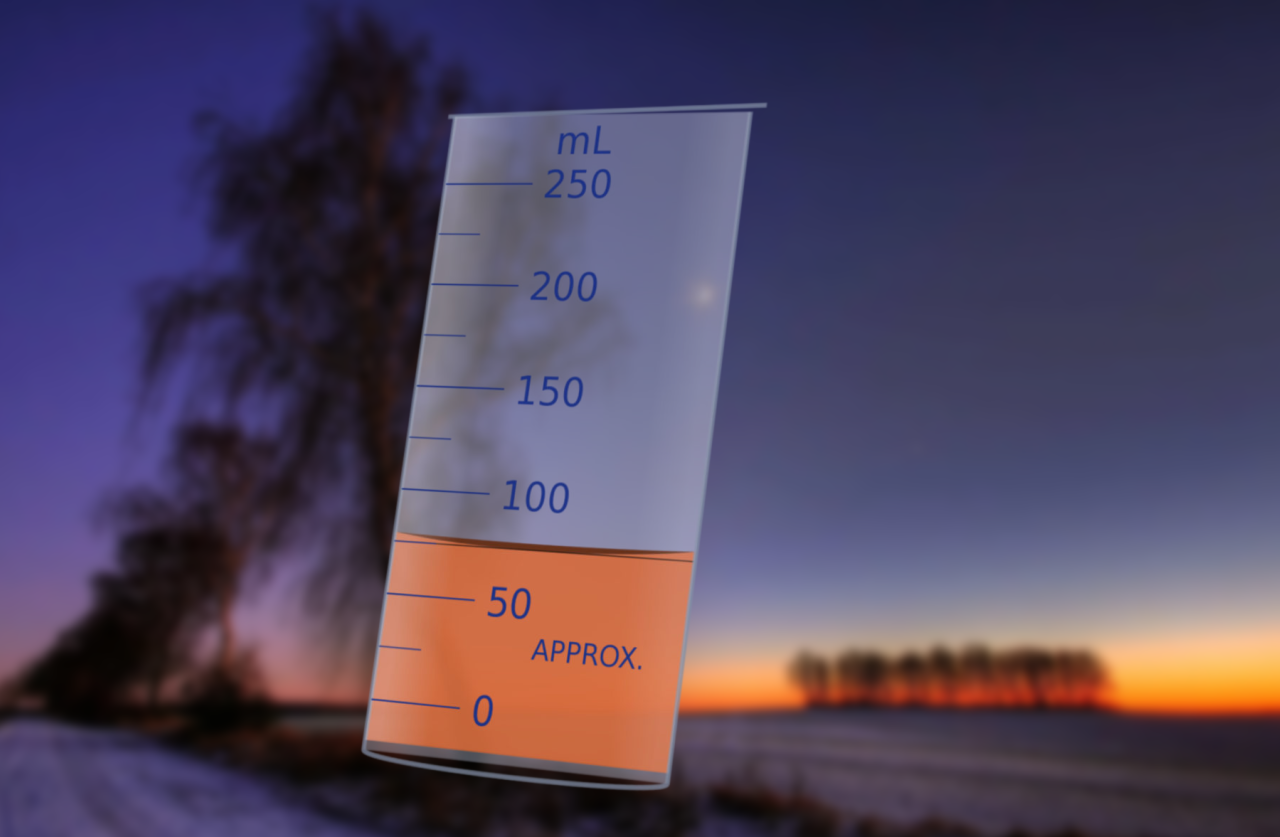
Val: 75 mL
